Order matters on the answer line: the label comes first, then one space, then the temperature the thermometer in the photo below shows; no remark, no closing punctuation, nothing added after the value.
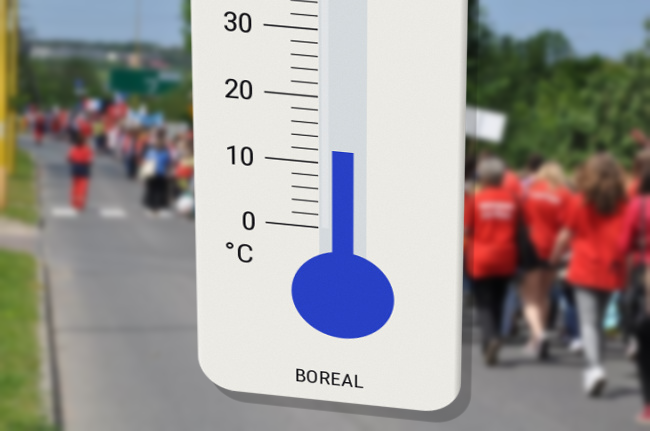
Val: 12 °C
